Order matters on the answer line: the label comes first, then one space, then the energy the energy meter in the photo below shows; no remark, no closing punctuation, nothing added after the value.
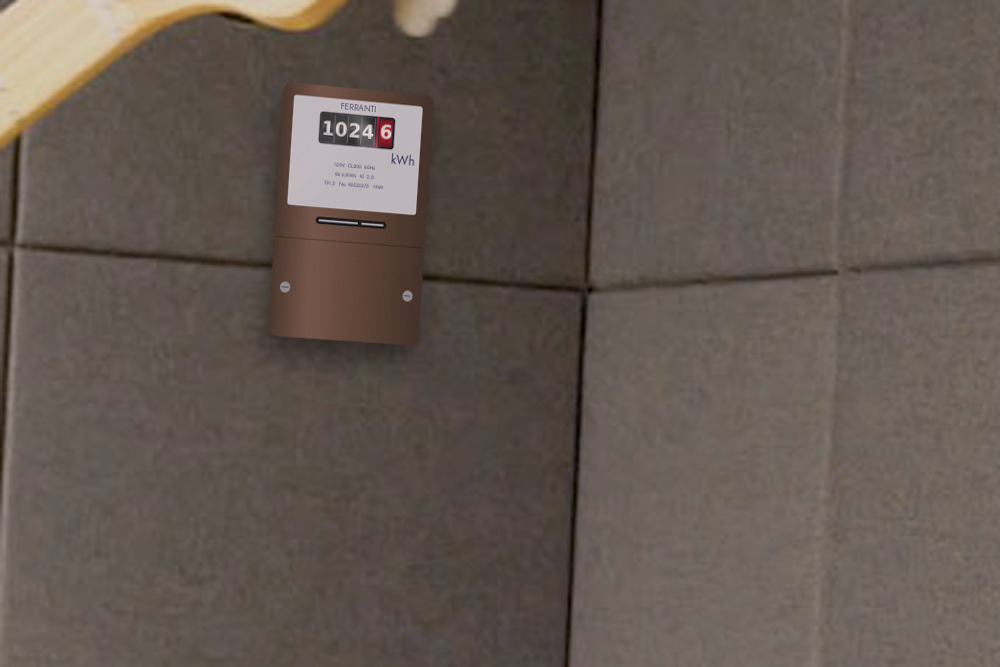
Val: 1024.6 kWh
